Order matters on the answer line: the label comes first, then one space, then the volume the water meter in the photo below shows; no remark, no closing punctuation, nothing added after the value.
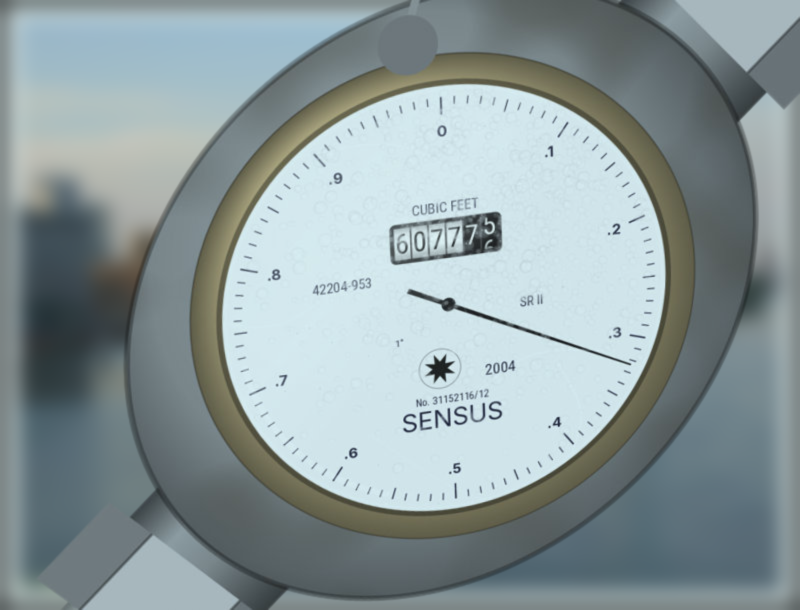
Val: 607775.32 ft³
